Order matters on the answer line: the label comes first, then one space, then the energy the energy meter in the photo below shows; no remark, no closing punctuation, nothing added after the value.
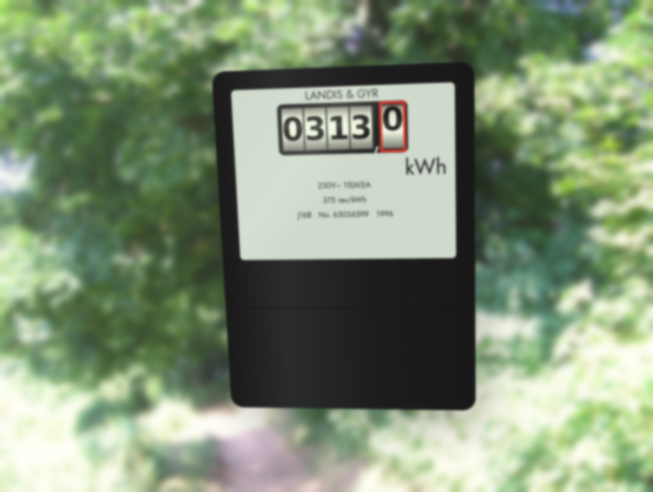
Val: 313.0 kWh
